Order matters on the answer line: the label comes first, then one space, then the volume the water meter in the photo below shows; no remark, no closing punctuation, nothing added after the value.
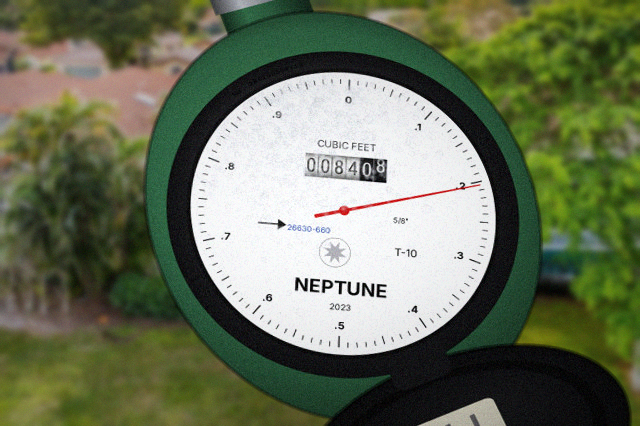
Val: 8408.20 ft³
